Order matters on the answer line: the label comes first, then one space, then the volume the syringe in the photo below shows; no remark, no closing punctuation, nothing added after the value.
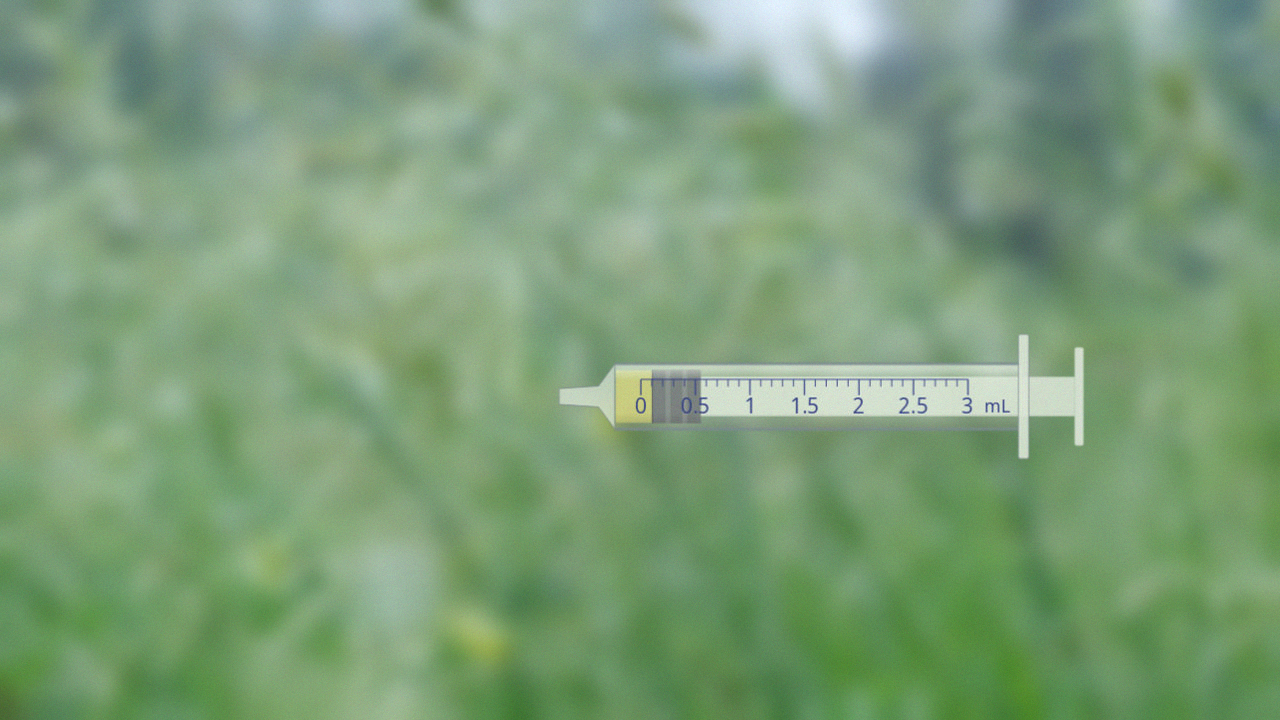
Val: 0.1 mL
